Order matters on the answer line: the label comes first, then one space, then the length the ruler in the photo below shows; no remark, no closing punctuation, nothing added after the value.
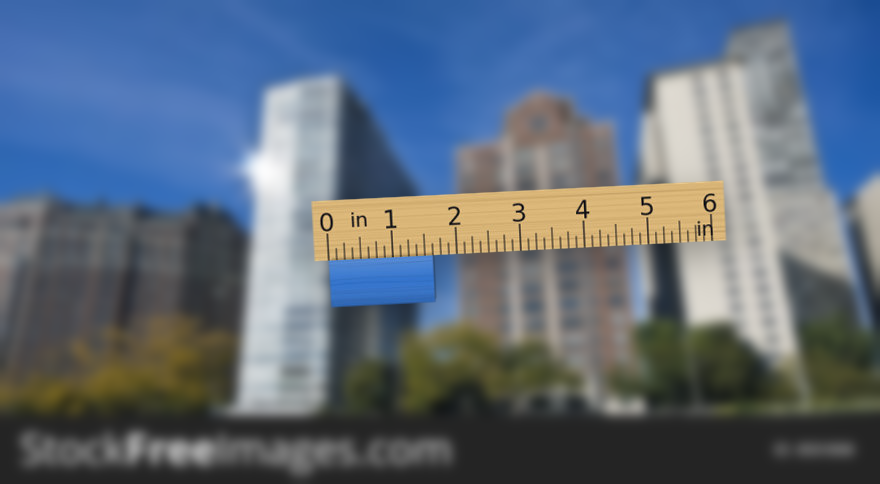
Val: 1.625 in
